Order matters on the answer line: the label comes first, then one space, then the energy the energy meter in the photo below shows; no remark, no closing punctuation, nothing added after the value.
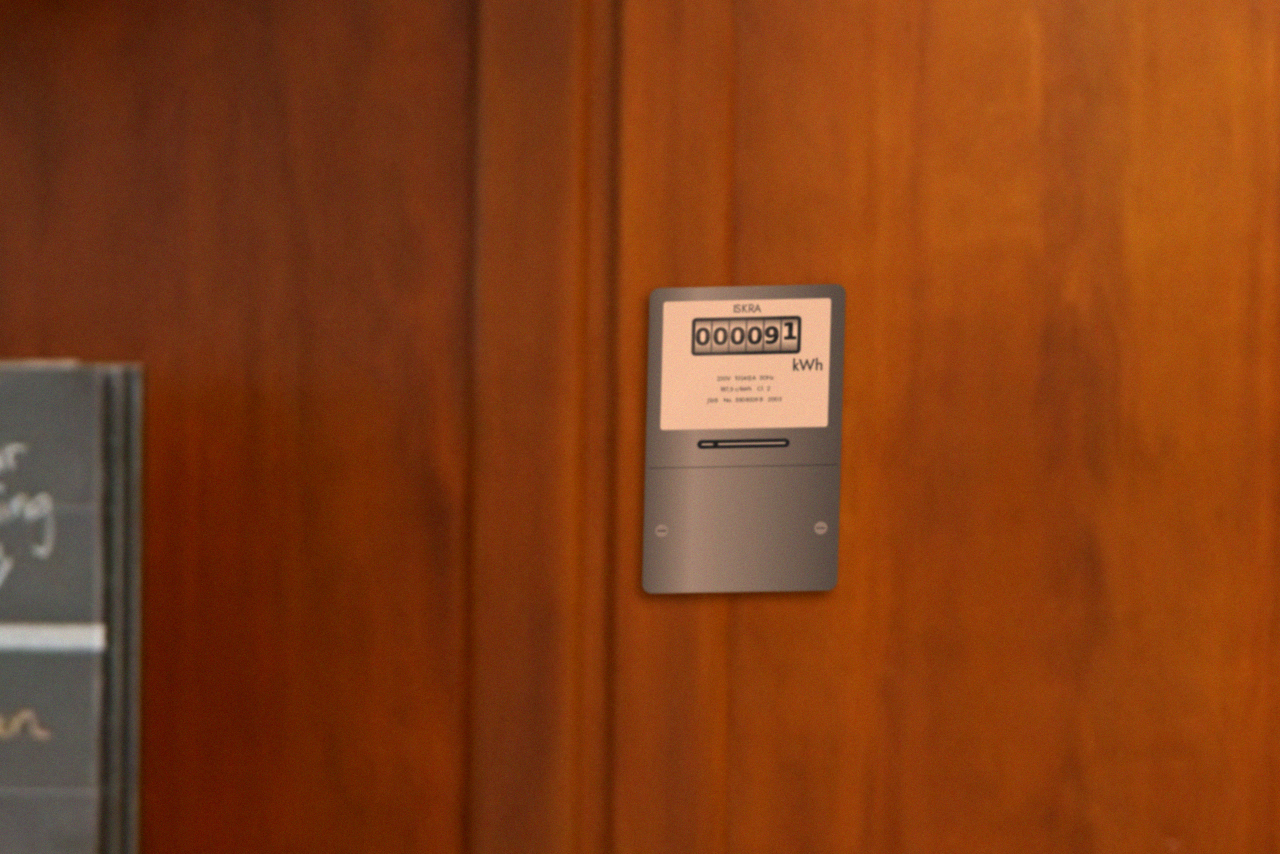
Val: 91 kWh
